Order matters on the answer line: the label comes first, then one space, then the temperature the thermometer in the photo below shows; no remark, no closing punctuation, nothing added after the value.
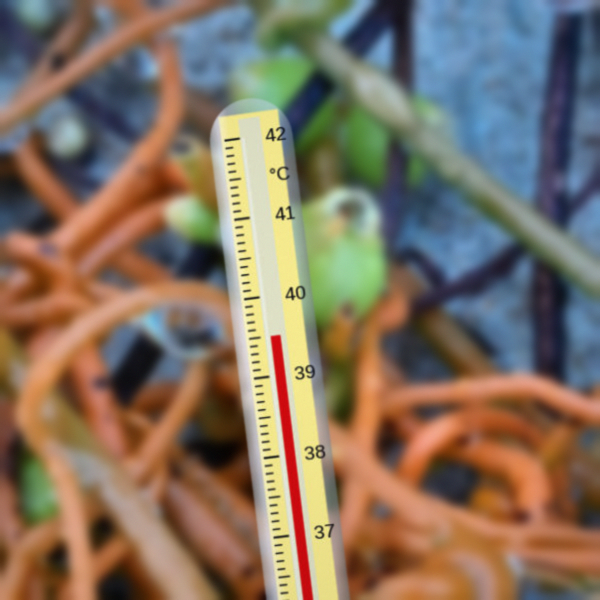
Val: 39.5 °C
